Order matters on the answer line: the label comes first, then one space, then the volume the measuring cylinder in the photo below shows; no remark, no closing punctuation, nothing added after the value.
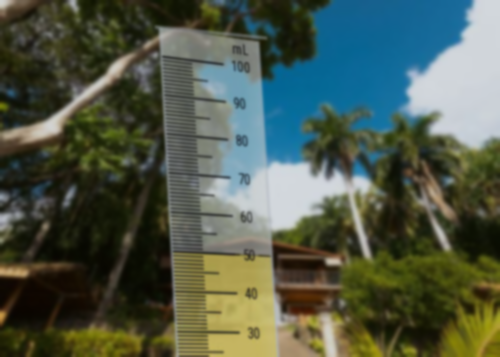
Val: 50 mL
